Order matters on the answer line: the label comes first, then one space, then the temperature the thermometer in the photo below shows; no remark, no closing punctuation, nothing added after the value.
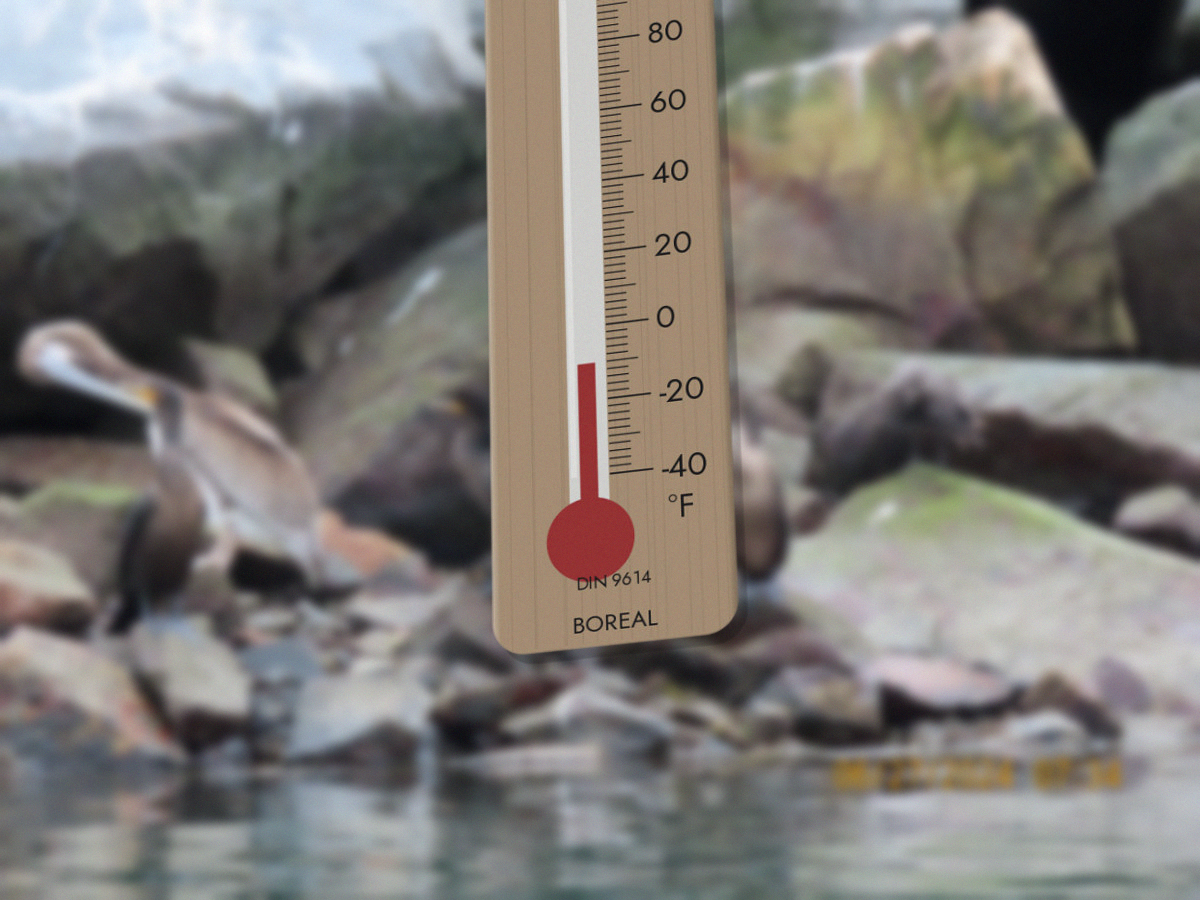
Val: -10 °F
